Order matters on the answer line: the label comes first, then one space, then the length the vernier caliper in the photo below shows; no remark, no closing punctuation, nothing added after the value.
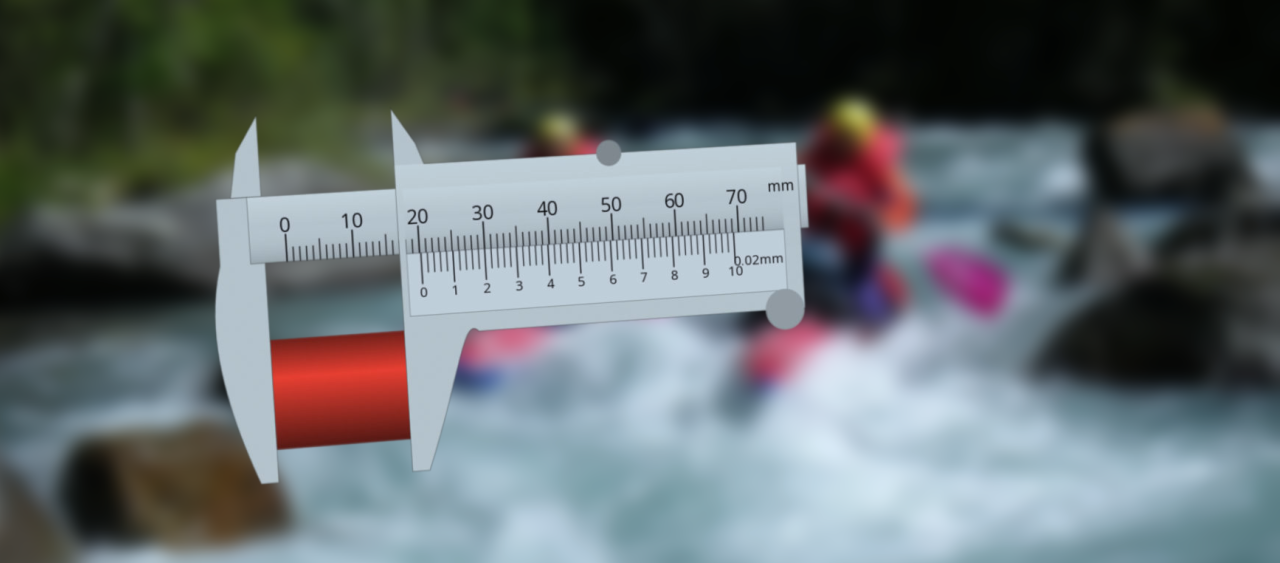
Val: 20.2 mm
